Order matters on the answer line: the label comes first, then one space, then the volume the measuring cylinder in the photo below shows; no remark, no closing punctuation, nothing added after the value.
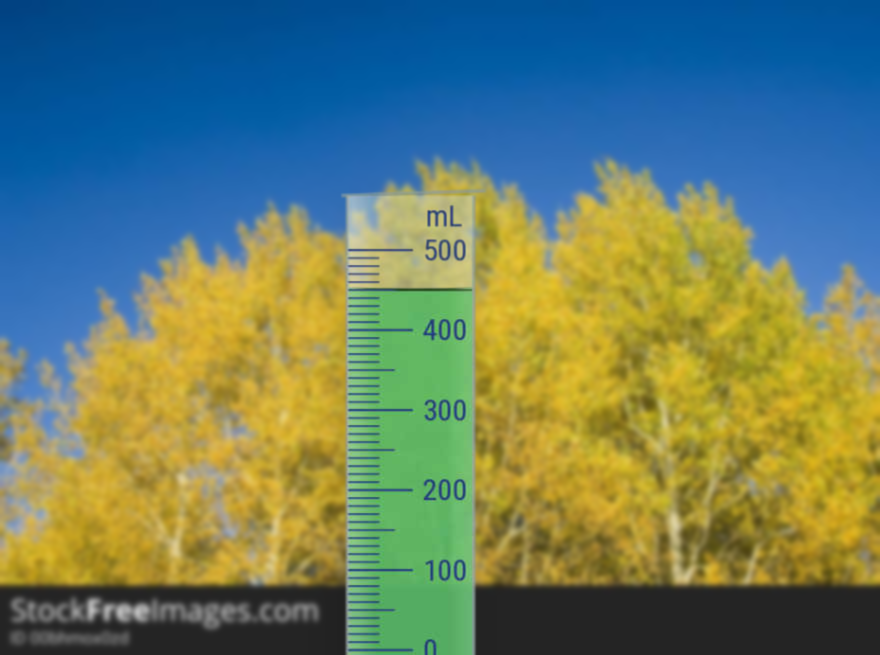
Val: 450 mL
